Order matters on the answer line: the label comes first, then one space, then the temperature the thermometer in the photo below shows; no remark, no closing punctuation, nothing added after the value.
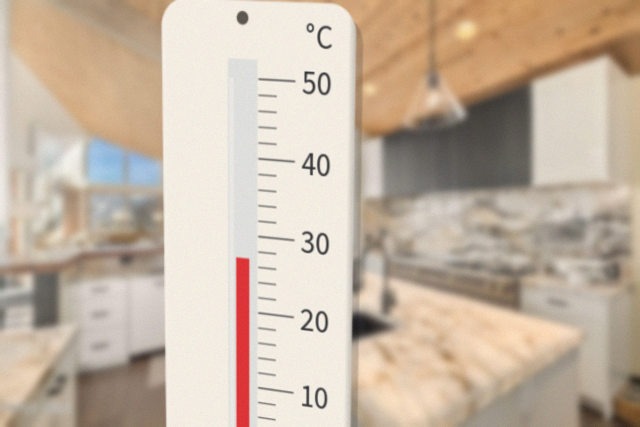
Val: 27 °C
